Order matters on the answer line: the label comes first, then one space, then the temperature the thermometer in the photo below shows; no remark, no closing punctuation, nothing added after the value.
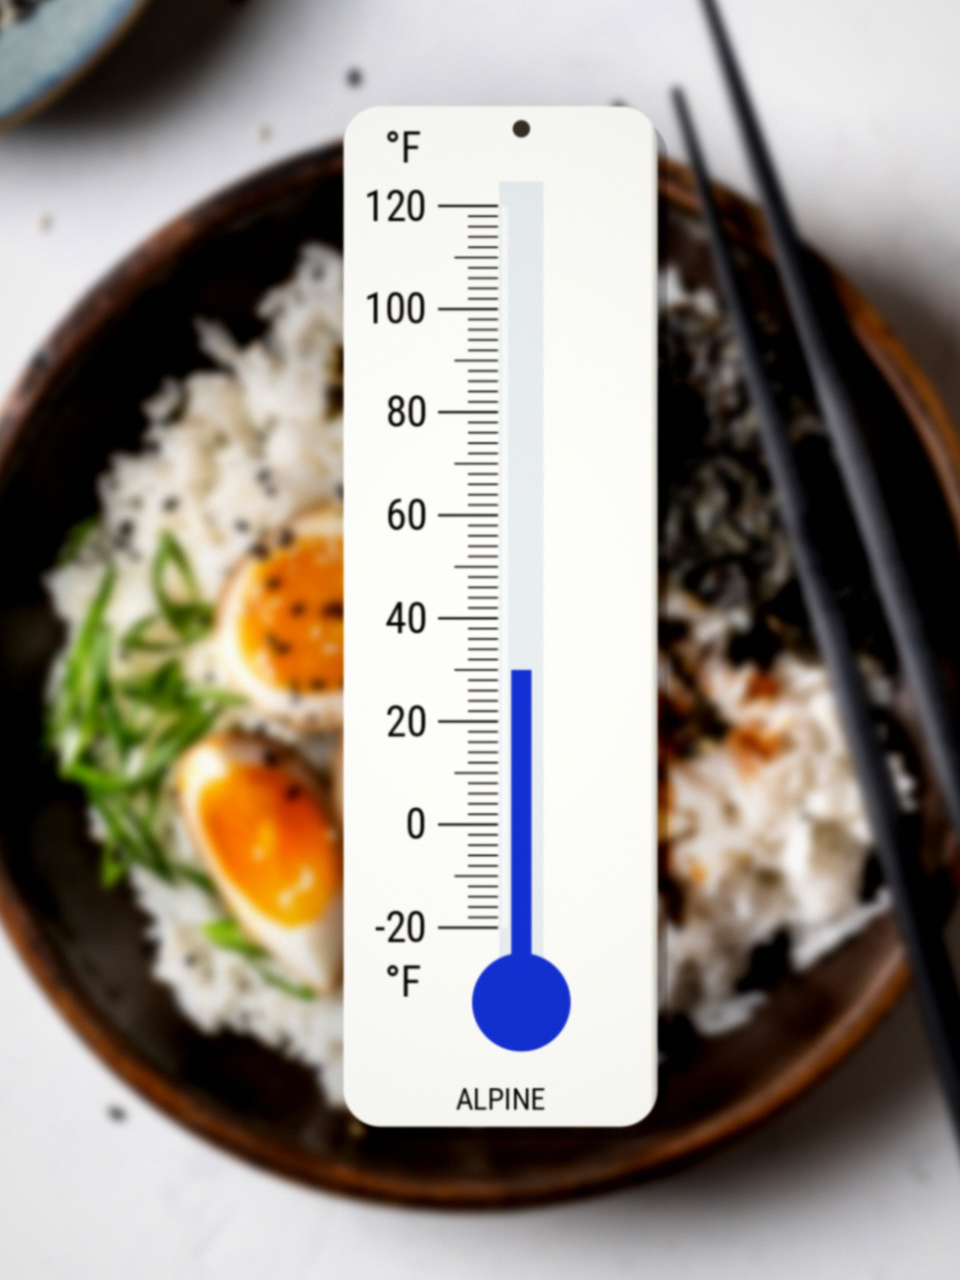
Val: 30 °F
